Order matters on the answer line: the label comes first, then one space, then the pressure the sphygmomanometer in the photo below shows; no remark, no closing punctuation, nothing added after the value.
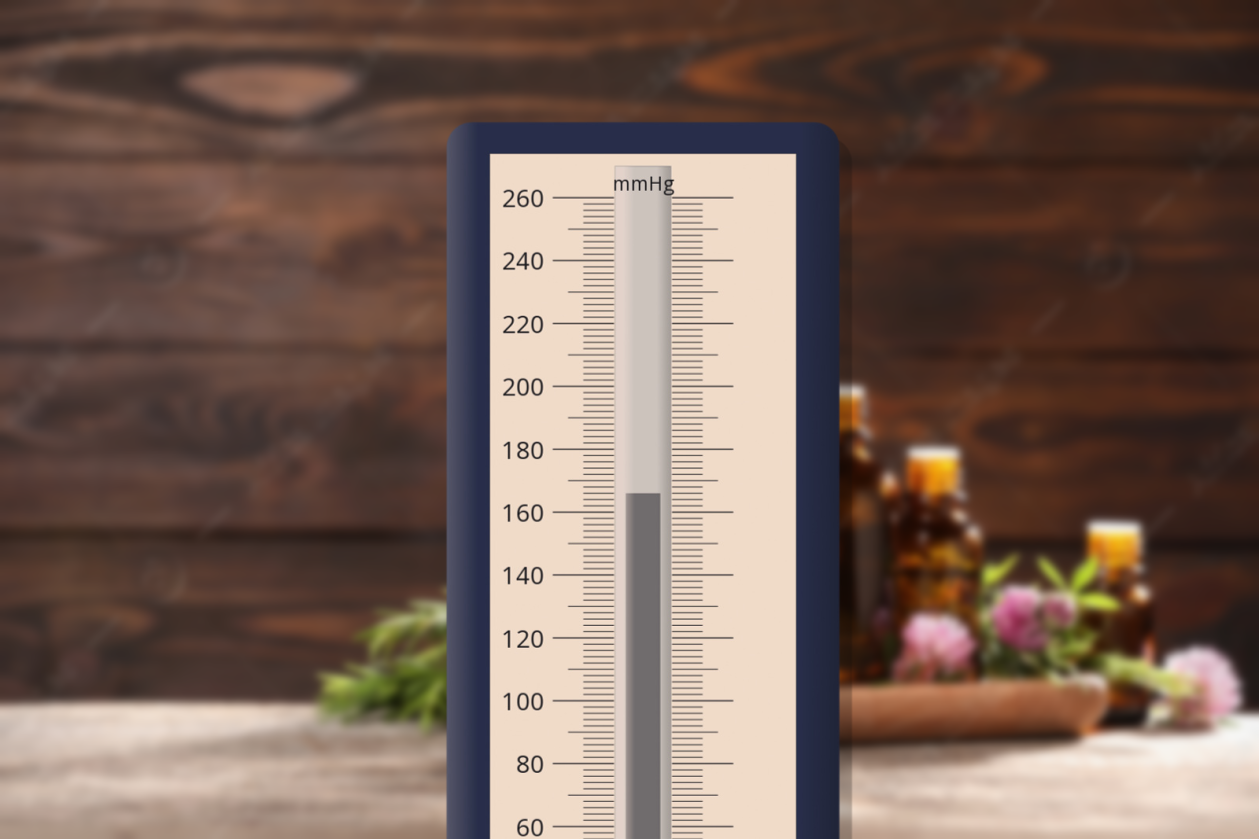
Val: 166 mmHg
